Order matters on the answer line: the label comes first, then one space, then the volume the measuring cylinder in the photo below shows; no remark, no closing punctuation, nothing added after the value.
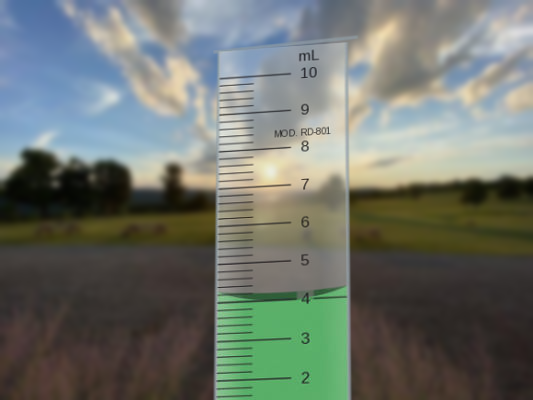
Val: 4 mL
